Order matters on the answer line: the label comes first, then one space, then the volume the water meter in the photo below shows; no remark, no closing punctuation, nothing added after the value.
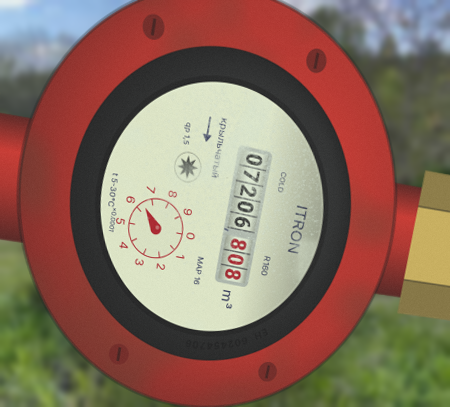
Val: 7206.8086 m³
